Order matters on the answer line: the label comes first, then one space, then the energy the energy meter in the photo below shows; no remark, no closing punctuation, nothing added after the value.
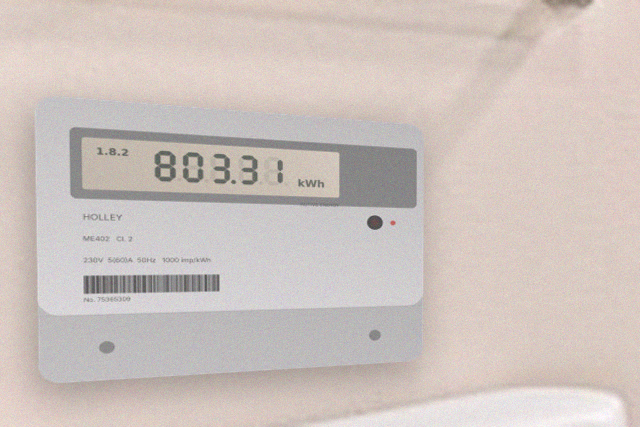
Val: 803.31 kWh
